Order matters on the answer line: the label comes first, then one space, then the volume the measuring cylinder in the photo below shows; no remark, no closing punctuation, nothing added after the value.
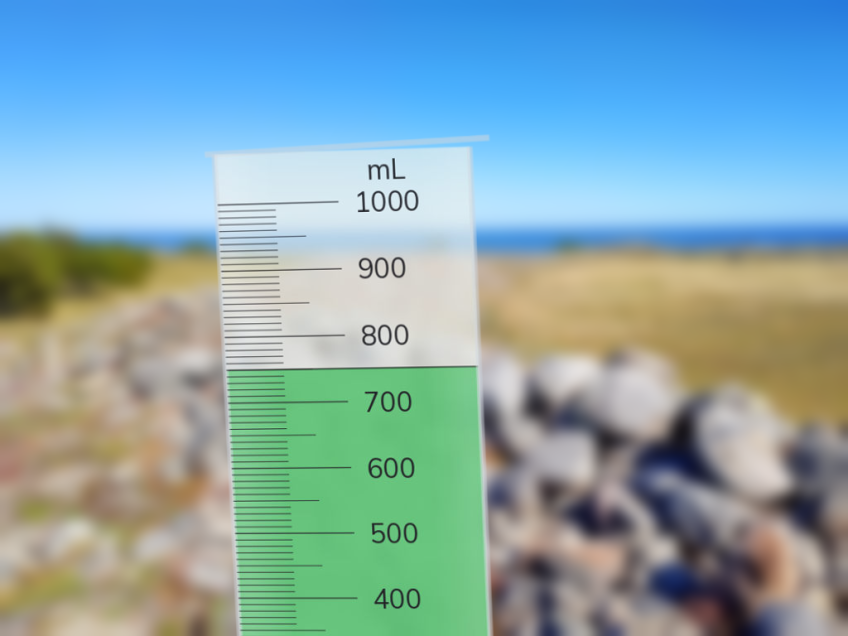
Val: 750 mL
